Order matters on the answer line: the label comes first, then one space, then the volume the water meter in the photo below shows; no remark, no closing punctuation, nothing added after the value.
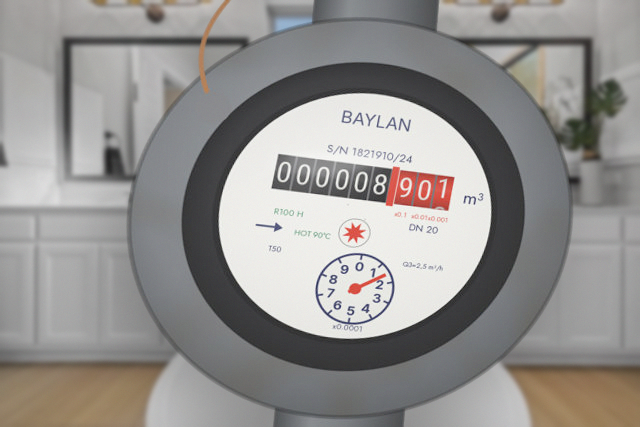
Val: 8.9011 m³
